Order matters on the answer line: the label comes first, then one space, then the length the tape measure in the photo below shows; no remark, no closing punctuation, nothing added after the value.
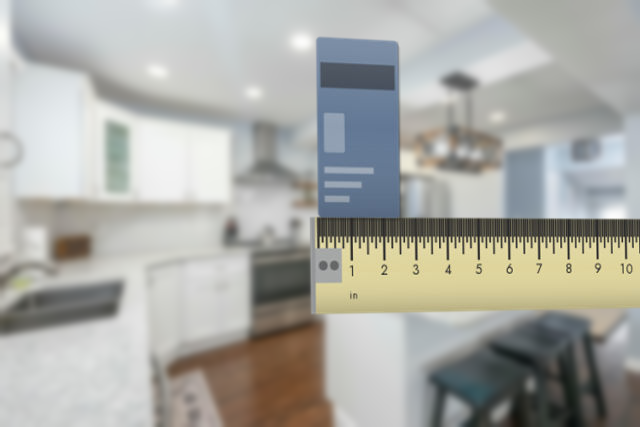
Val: 2.5 in
